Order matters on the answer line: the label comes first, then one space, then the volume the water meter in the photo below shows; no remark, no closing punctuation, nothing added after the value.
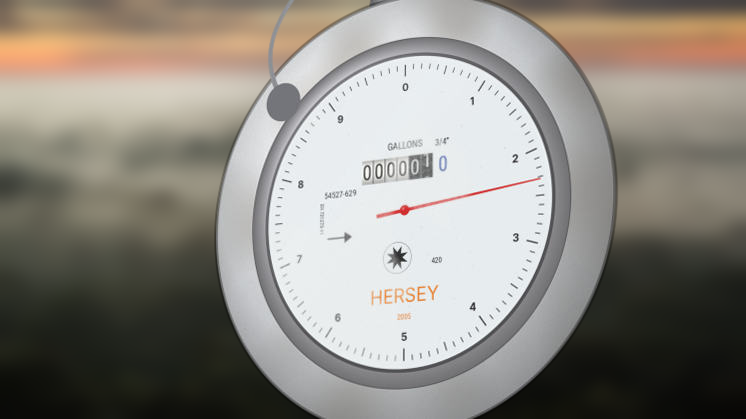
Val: 12.3 gal
